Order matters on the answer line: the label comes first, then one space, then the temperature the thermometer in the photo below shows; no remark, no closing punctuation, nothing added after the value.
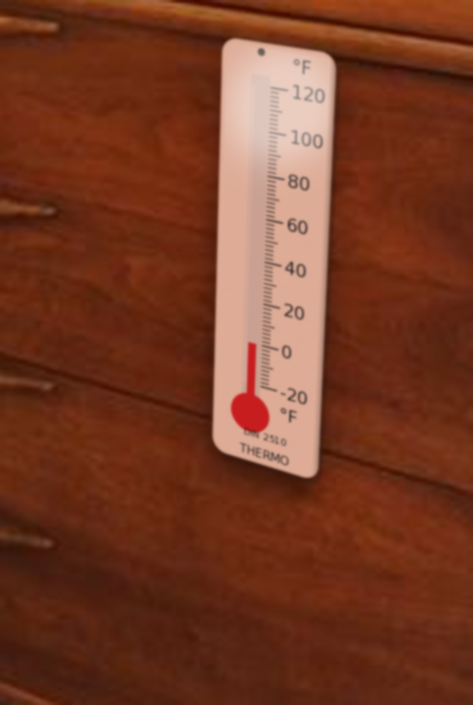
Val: 0 °F
